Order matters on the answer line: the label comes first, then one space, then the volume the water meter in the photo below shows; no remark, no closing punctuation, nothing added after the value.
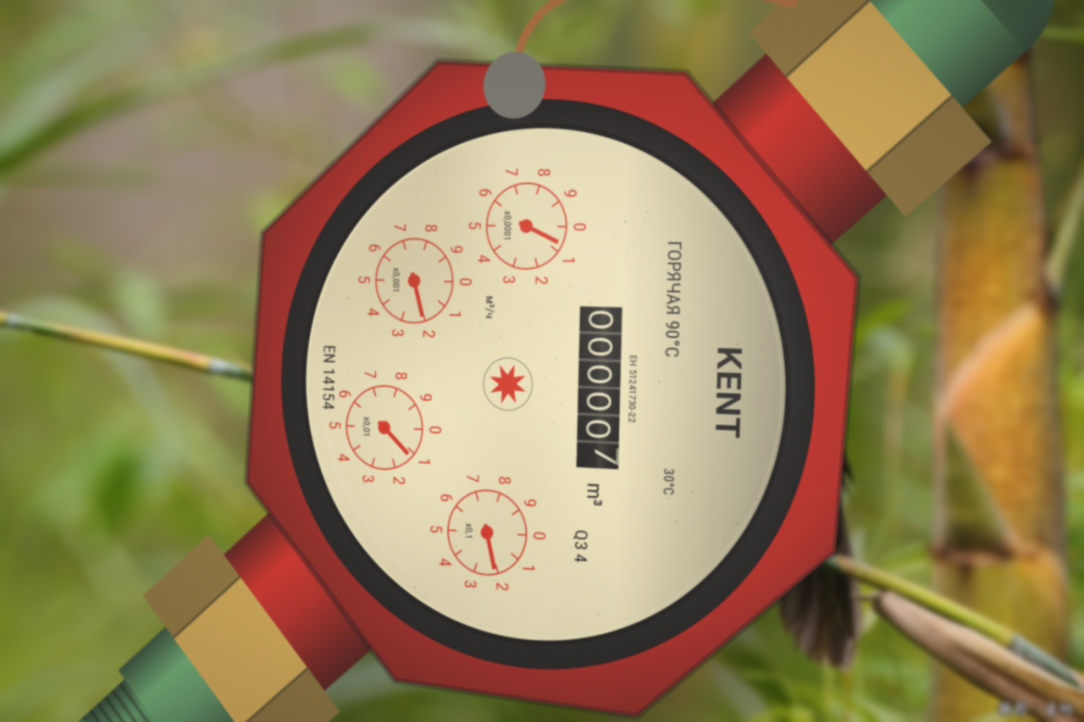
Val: 7.2120 m³
